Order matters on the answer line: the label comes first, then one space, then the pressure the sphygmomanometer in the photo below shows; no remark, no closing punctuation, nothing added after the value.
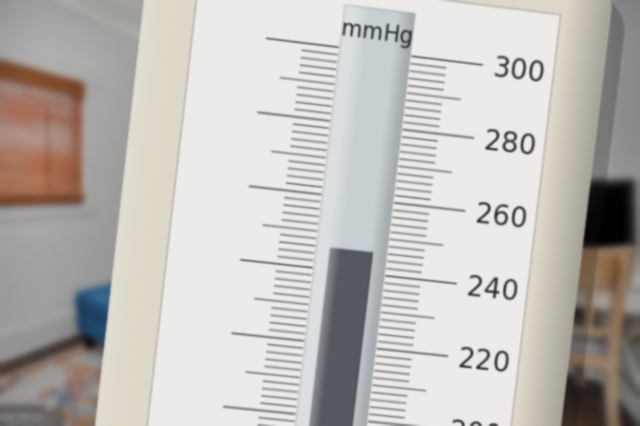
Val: 246 mmHg
